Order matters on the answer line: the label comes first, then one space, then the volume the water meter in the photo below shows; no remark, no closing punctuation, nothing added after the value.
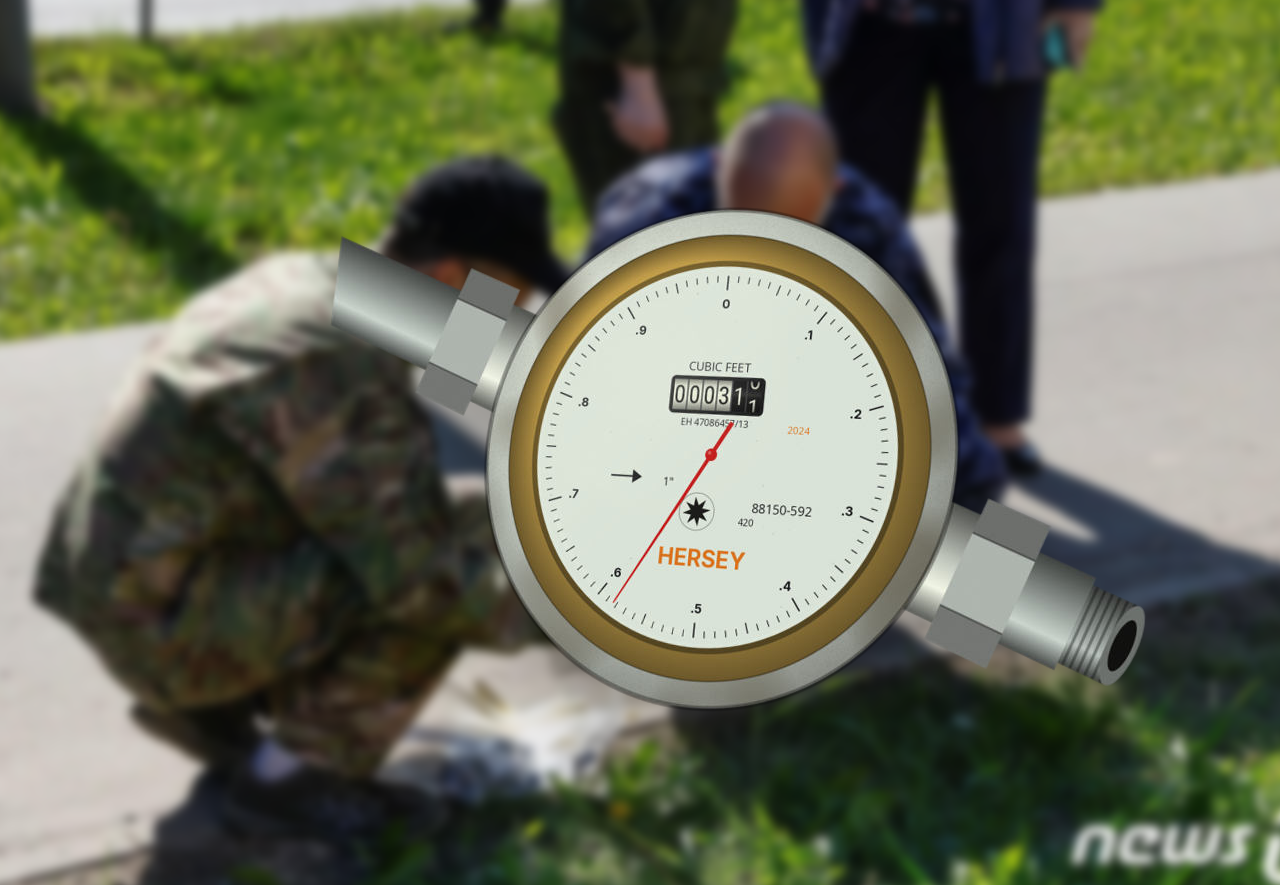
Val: 310.58 ft³
